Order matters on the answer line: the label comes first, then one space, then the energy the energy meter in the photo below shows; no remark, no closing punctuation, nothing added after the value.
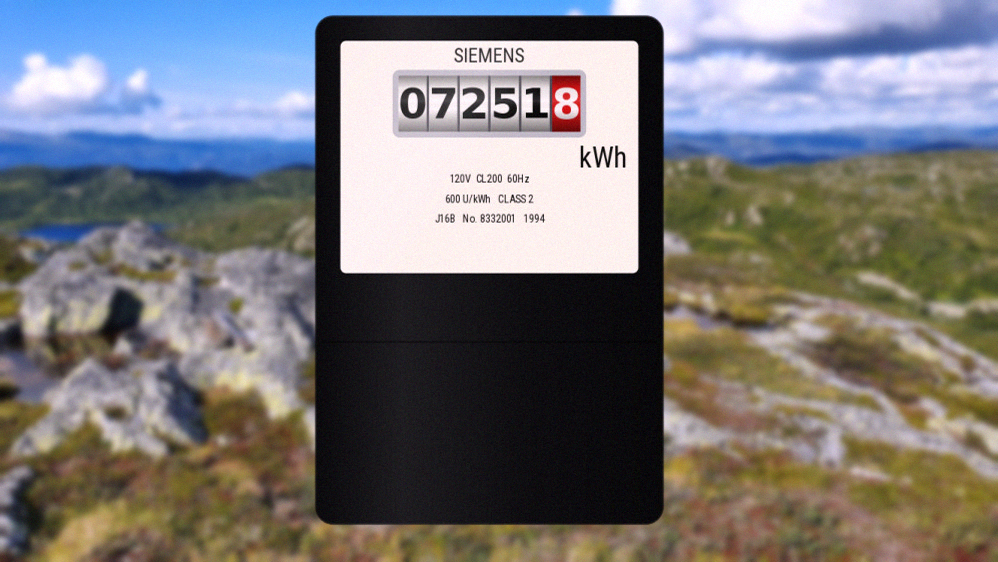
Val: 7251.8 kWh
